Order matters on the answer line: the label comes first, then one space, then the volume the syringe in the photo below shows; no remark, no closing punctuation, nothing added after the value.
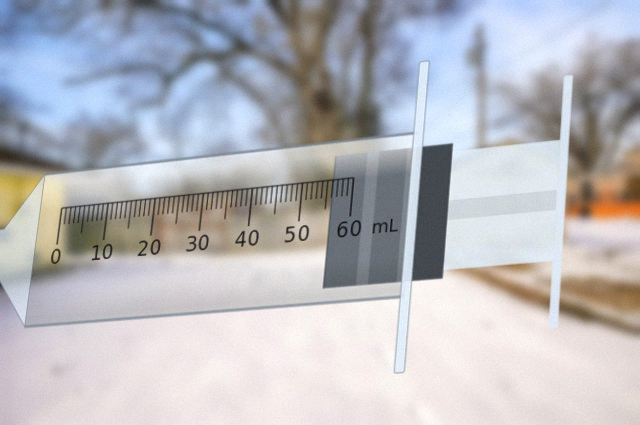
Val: 56 mL
